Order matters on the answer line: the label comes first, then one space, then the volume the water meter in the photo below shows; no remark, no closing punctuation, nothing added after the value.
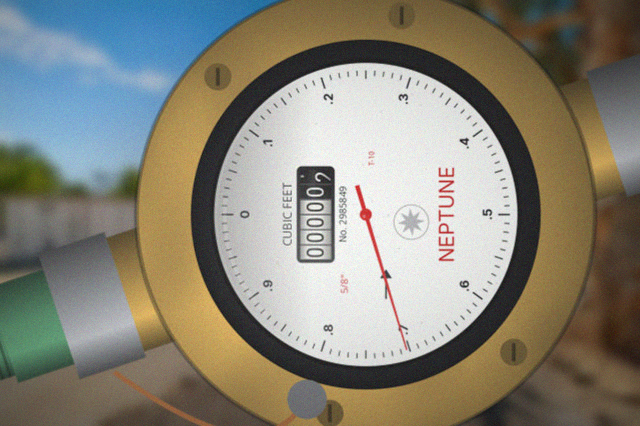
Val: 1.70 ft³
